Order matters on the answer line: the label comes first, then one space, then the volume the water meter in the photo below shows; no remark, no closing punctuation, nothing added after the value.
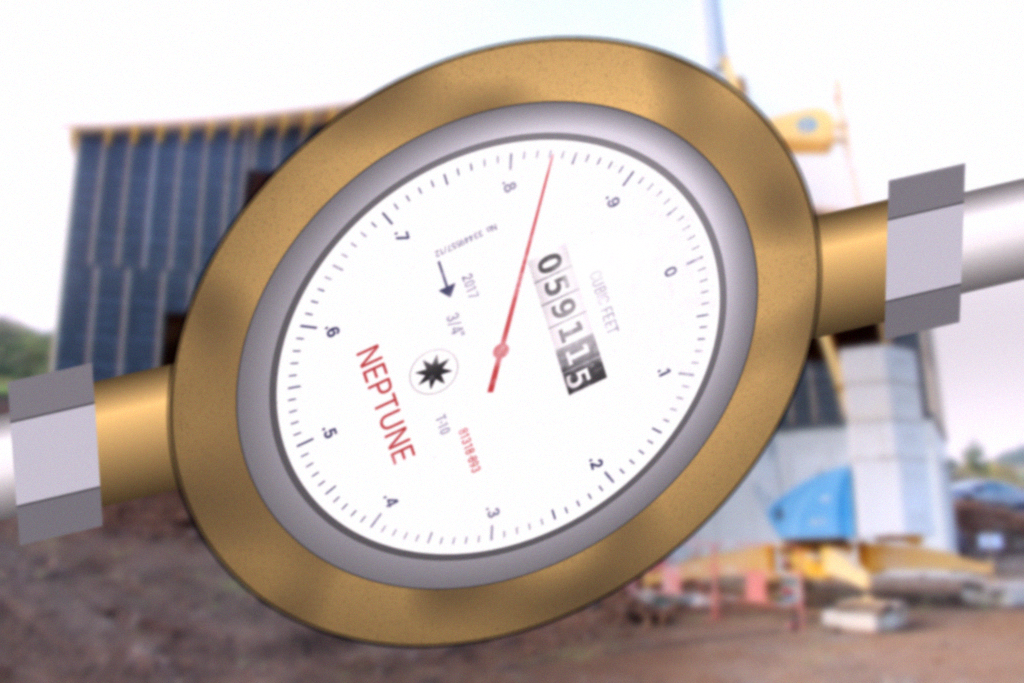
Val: 59114.83 ft³
